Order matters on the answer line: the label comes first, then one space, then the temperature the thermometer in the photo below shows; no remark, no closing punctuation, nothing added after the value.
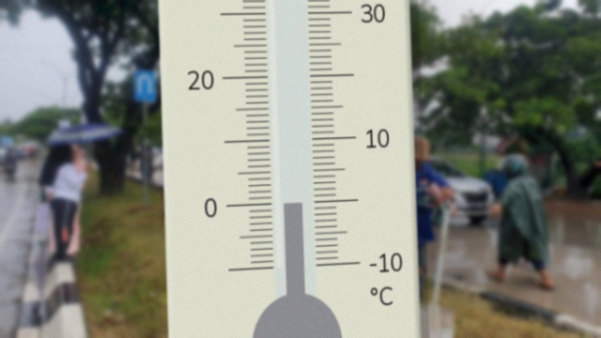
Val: 0 °C
